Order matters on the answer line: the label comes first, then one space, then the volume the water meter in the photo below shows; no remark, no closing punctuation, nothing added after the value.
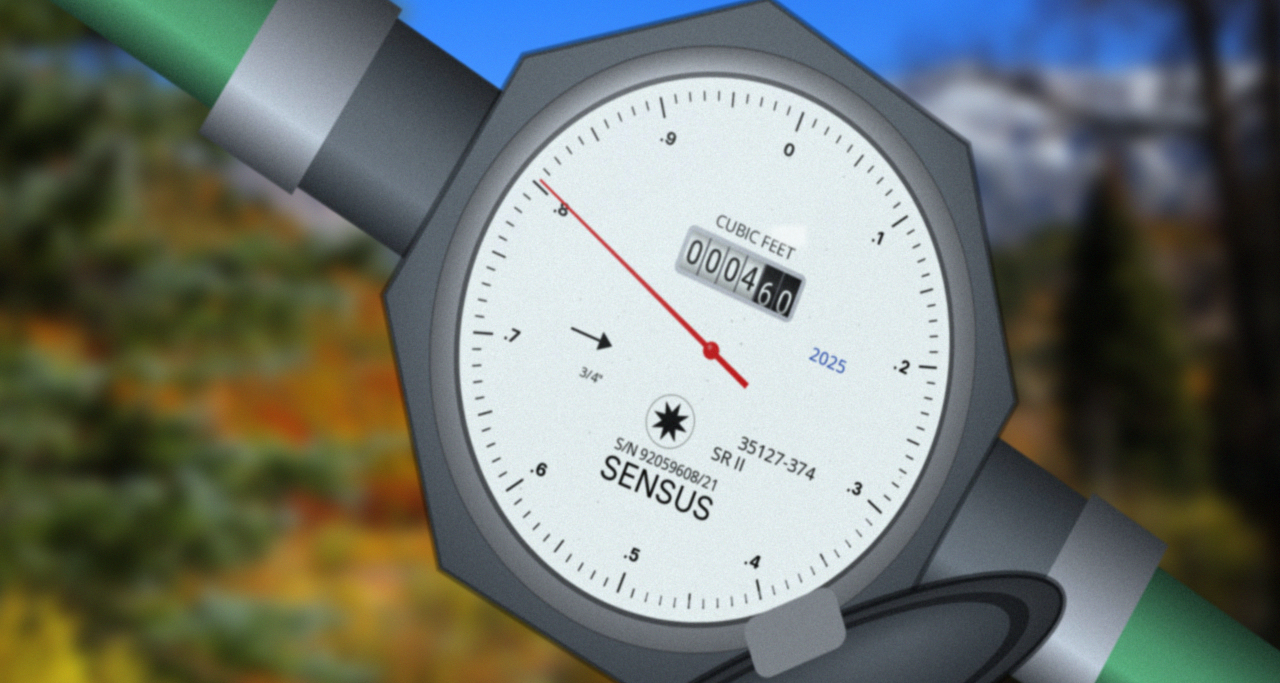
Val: 459.80 ft³
